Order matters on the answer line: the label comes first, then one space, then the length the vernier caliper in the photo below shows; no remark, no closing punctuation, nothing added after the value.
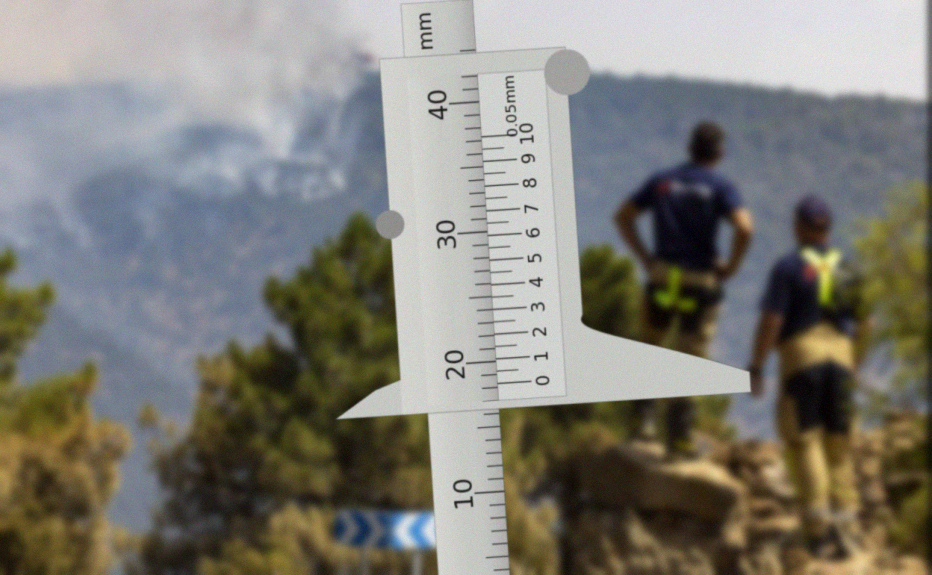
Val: 18.3 mm
